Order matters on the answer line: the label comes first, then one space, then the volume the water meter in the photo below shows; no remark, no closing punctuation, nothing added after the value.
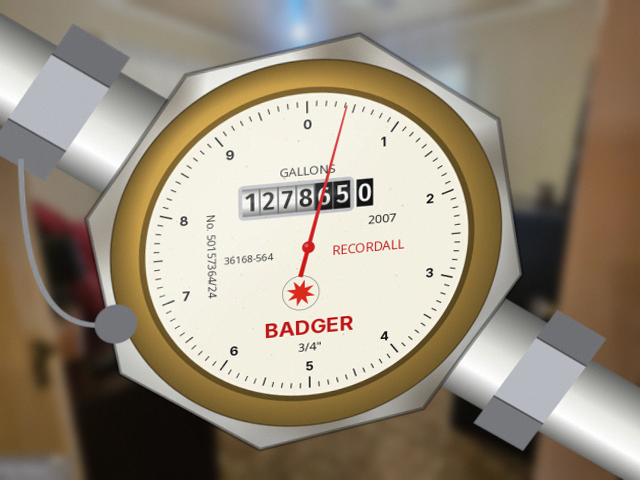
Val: 1278650.4 gal
